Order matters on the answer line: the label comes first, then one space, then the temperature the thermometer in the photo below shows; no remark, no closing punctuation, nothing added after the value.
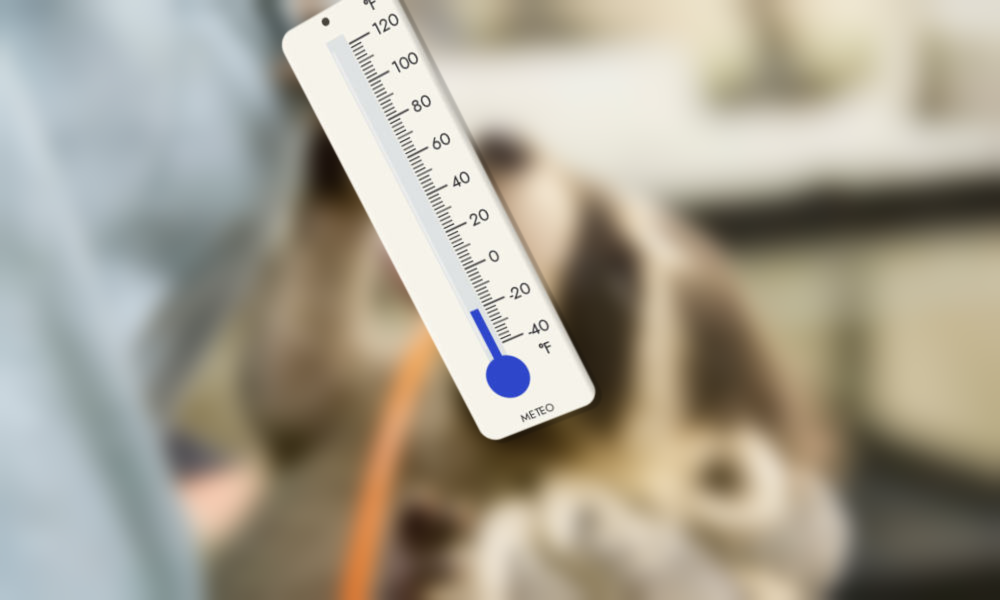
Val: -20 °F
